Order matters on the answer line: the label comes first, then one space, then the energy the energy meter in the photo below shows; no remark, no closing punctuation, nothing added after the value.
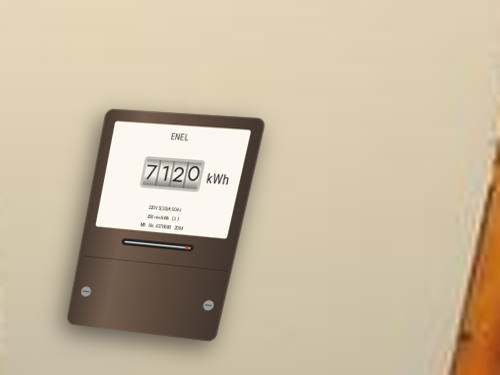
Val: 7120 kWh
